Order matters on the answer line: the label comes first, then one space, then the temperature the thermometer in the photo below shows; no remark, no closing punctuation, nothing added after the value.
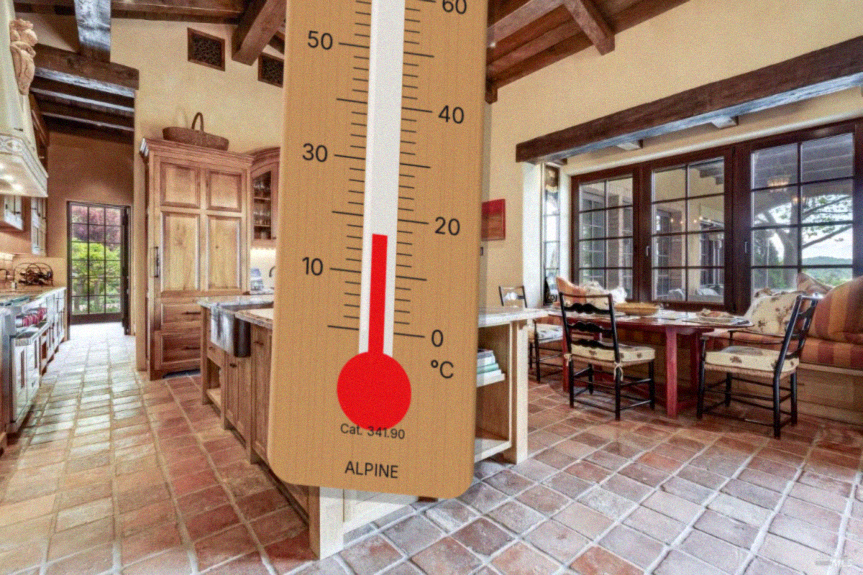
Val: 17 °C
